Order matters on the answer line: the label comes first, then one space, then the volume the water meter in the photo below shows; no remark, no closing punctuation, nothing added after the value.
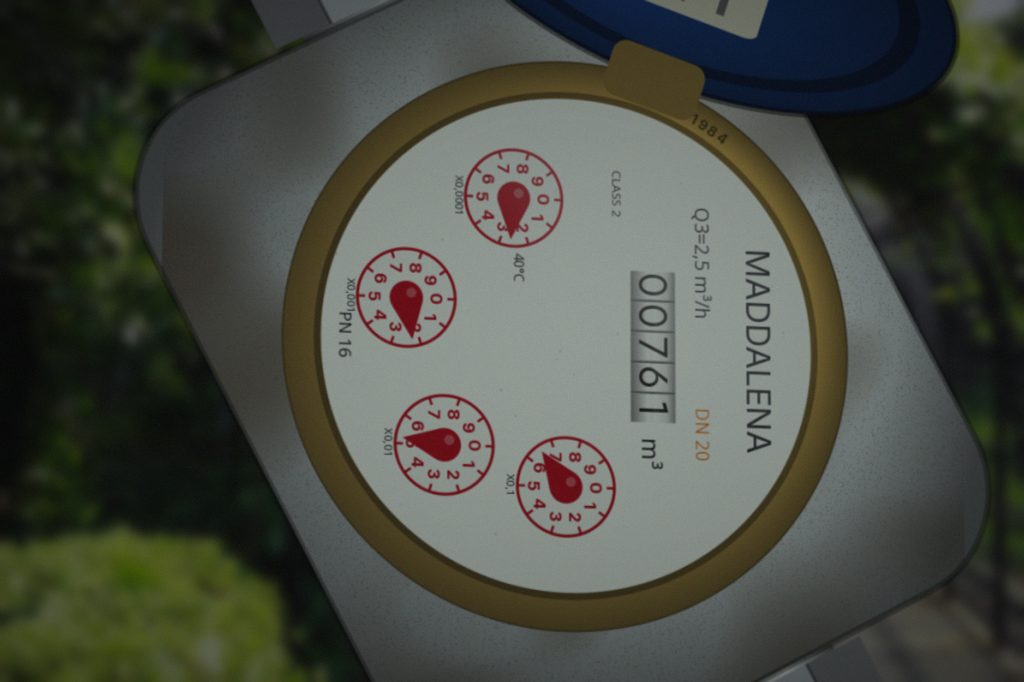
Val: 761.6522 m³
